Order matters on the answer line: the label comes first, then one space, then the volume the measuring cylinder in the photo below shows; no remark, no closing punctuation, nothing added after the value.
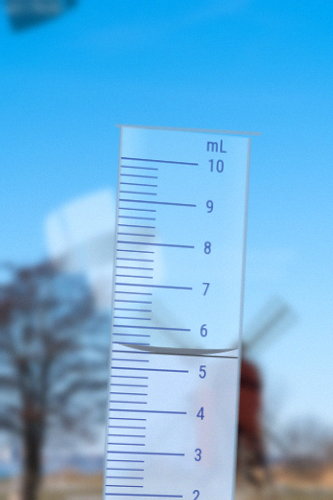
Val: 5.4 mL
